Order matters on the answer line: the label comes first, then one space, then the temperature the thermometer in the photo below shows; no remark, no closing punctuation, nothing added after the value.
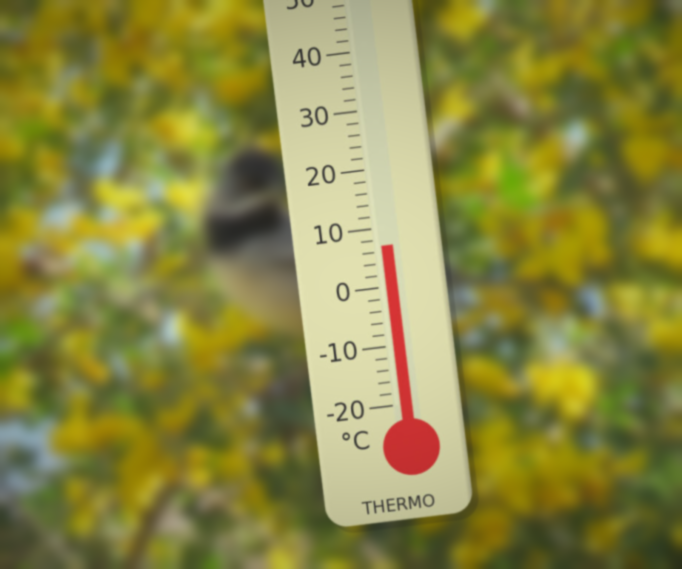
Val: 7 °C
